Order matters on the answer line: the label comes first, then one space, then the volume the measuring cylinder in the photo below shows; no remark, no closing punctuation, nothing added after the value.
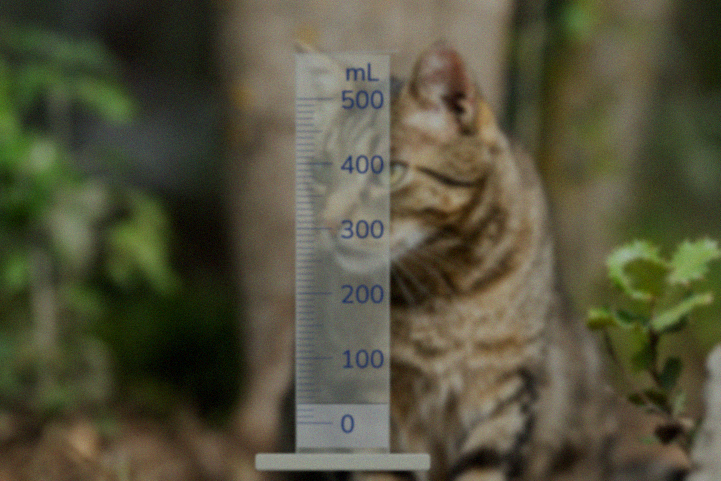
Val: 30 mL
